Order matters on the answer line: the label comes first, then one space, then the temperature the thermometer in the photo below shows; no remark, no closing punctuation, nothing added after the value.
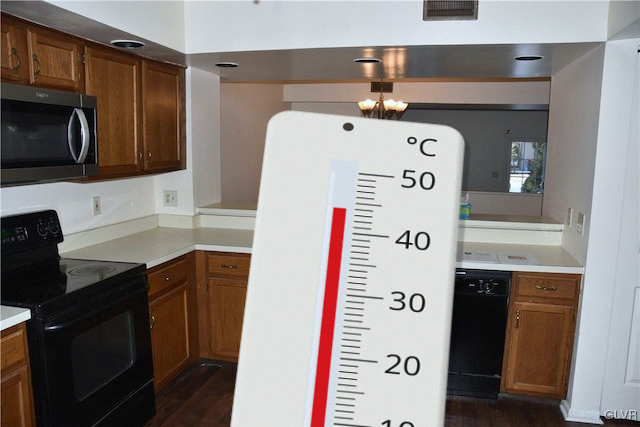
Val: 44 °C
